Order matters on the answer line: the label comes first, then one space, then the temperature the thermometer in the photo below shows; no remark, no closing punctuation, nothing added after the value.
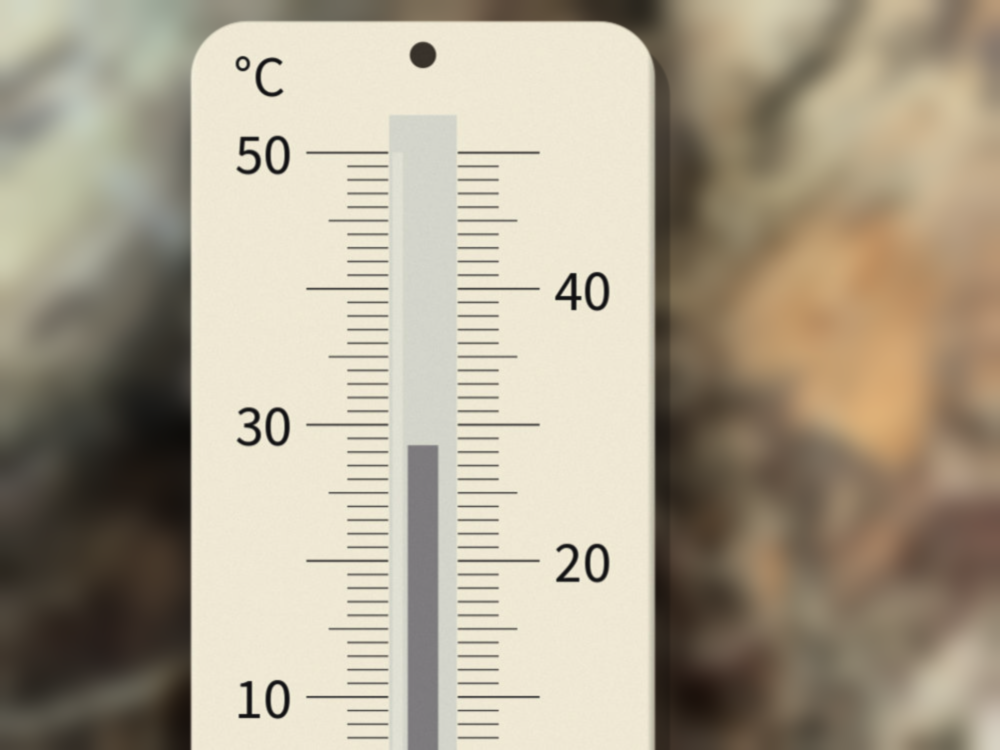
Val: 28.5 °C
